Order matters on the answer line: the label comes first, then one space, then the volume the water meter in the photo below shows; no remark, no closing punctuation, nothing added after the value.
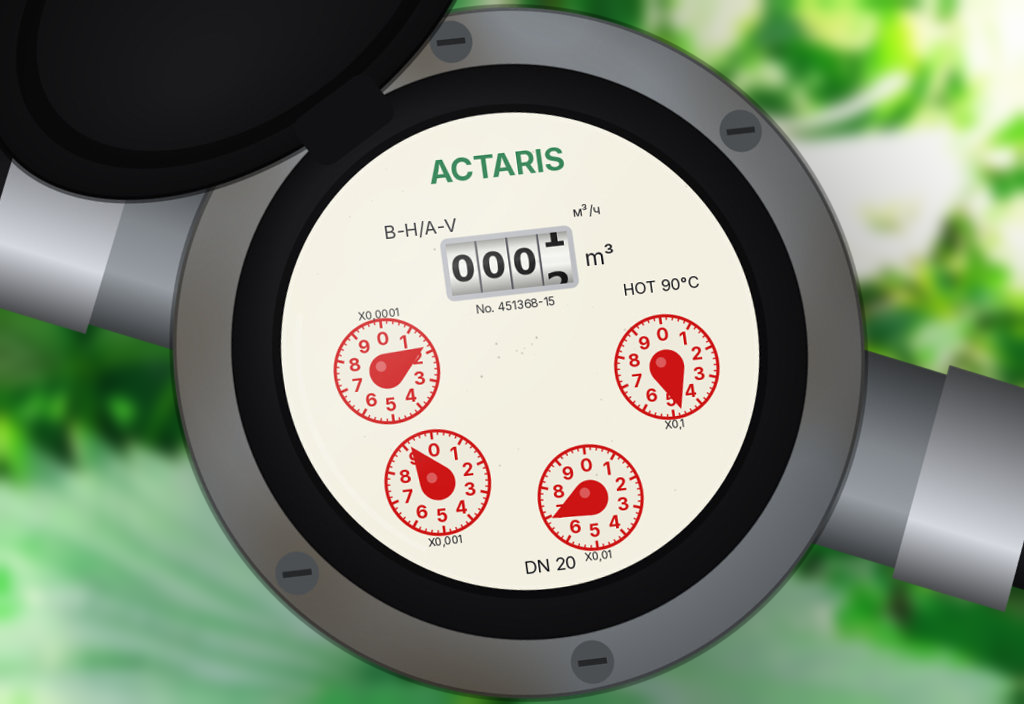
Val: 1.4691 m³
